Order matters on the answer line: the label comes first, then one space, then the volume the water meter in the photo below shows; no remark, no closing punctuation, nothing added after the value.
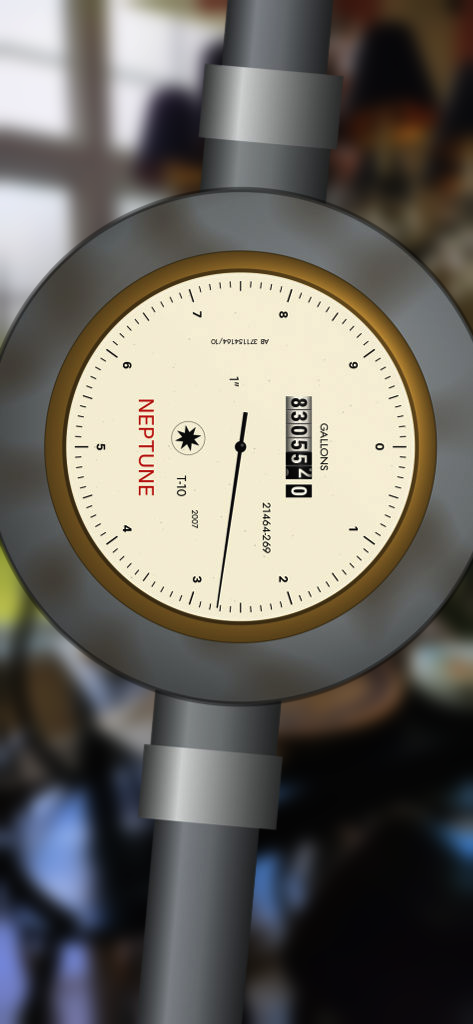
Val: 8305522.7 gal
